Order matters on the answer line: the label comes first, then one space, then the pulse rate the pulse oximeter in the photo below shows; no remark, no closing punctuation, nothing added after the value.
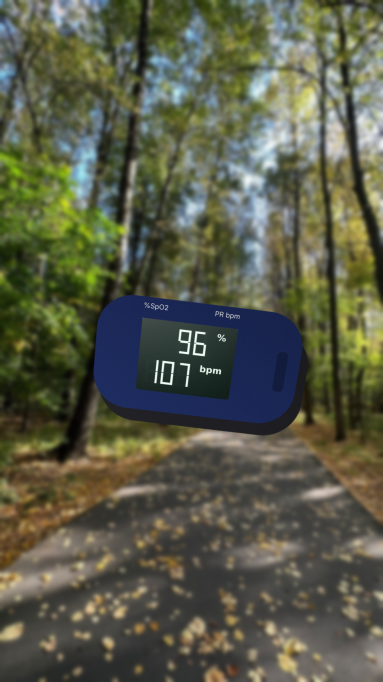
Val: 107 bpm
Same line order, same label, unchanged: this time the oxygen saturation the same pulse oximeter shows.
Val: 96 %
